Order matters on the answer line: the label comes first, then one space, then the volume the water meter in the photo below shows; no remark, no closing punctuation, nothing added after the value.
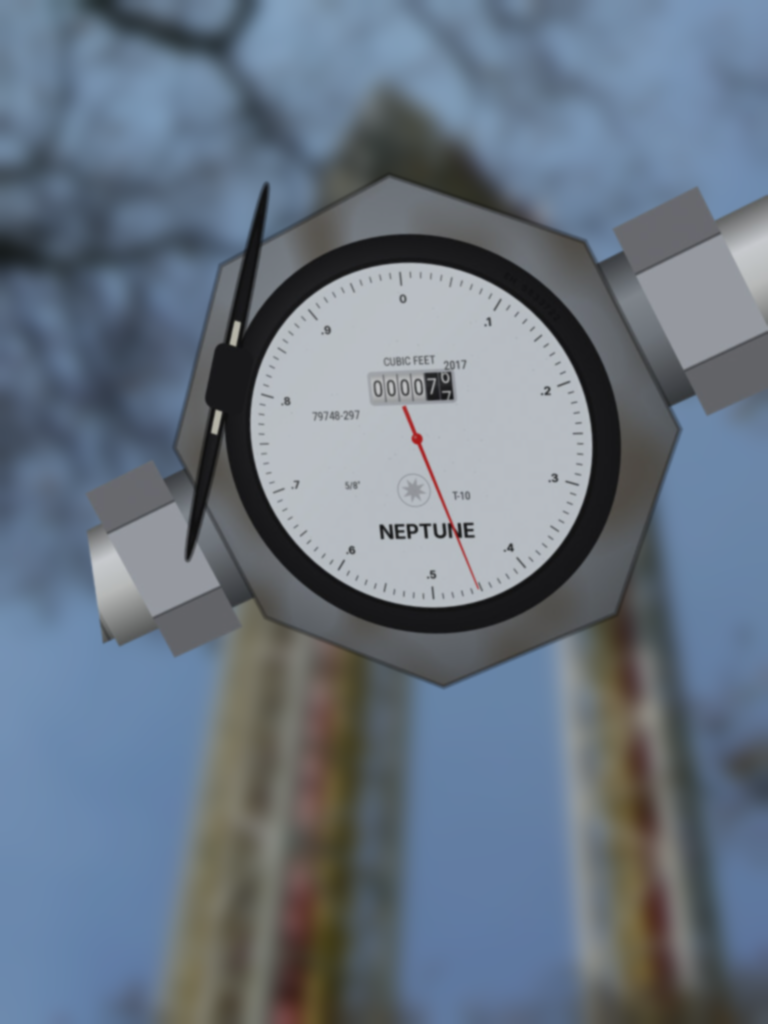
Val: 76.45 ft³
